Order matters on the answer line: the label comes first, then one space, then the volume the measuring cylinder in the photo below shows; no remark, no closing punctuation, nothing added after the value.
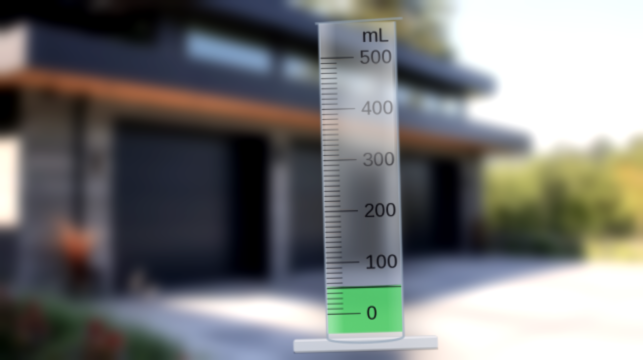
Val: 50 mL
